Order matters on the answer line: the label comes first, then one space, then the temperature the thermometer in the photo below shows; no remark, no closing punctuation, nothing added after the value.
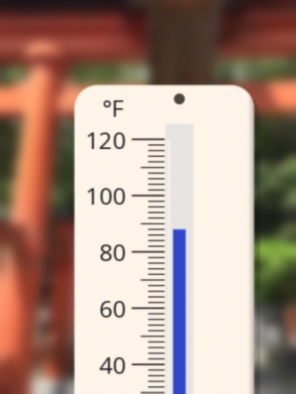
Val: 88 °F
